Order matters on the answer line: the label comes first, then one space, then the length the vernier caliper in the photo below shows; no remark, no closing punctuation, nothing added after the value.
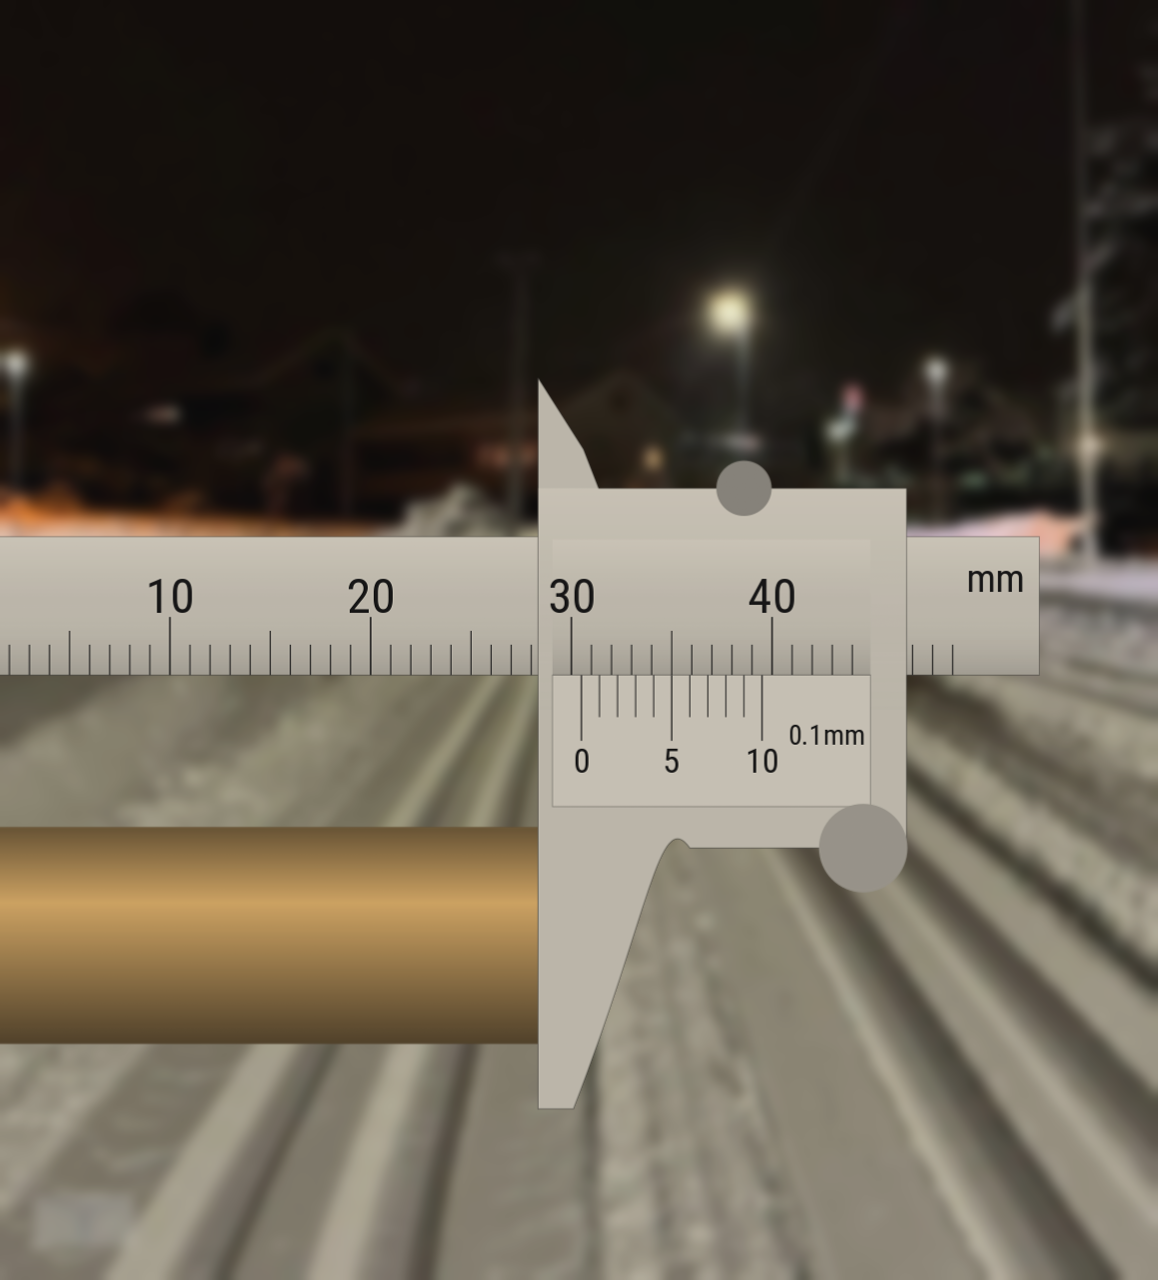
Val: 30.5 mm
